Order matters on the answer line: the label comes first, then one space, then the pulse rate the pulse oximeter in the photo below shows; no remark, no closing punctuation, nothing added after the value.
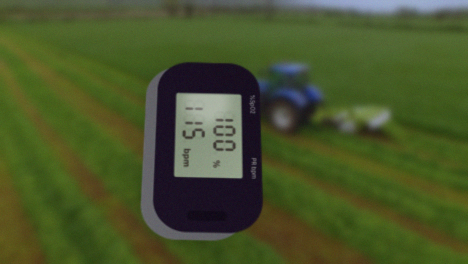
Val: 115 bpm
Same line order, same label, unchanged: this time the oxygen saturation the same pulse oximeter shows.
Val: 100 %
